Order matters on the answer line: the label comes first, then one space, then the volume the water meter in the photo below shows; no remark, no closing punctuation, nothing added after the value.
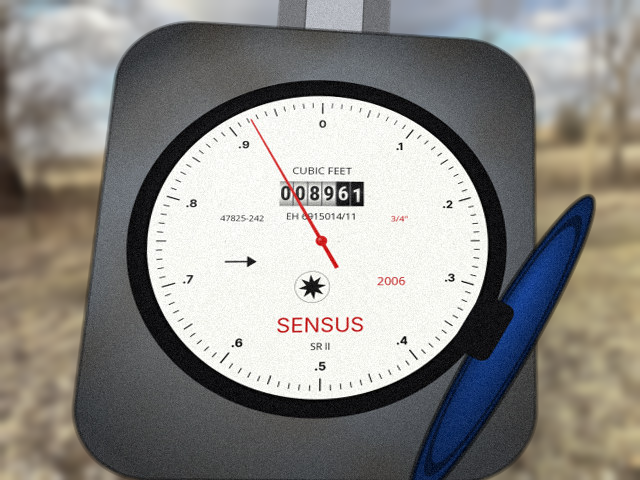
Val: 8960.92 ft³
